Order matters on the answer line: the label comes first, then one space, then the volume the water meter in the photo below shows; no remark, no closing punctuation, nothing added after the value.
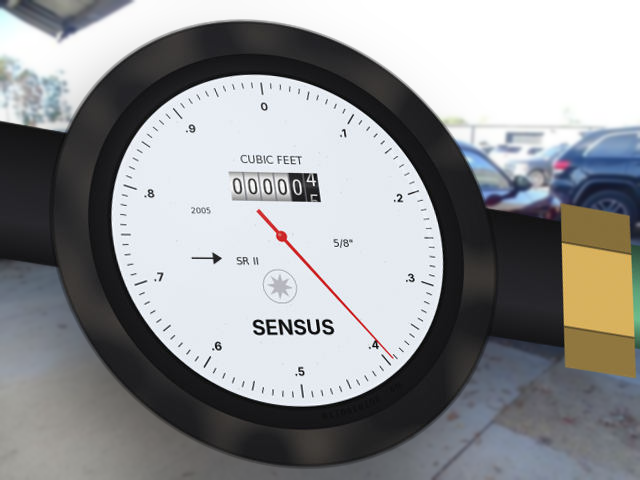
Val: 4.39 ft³
